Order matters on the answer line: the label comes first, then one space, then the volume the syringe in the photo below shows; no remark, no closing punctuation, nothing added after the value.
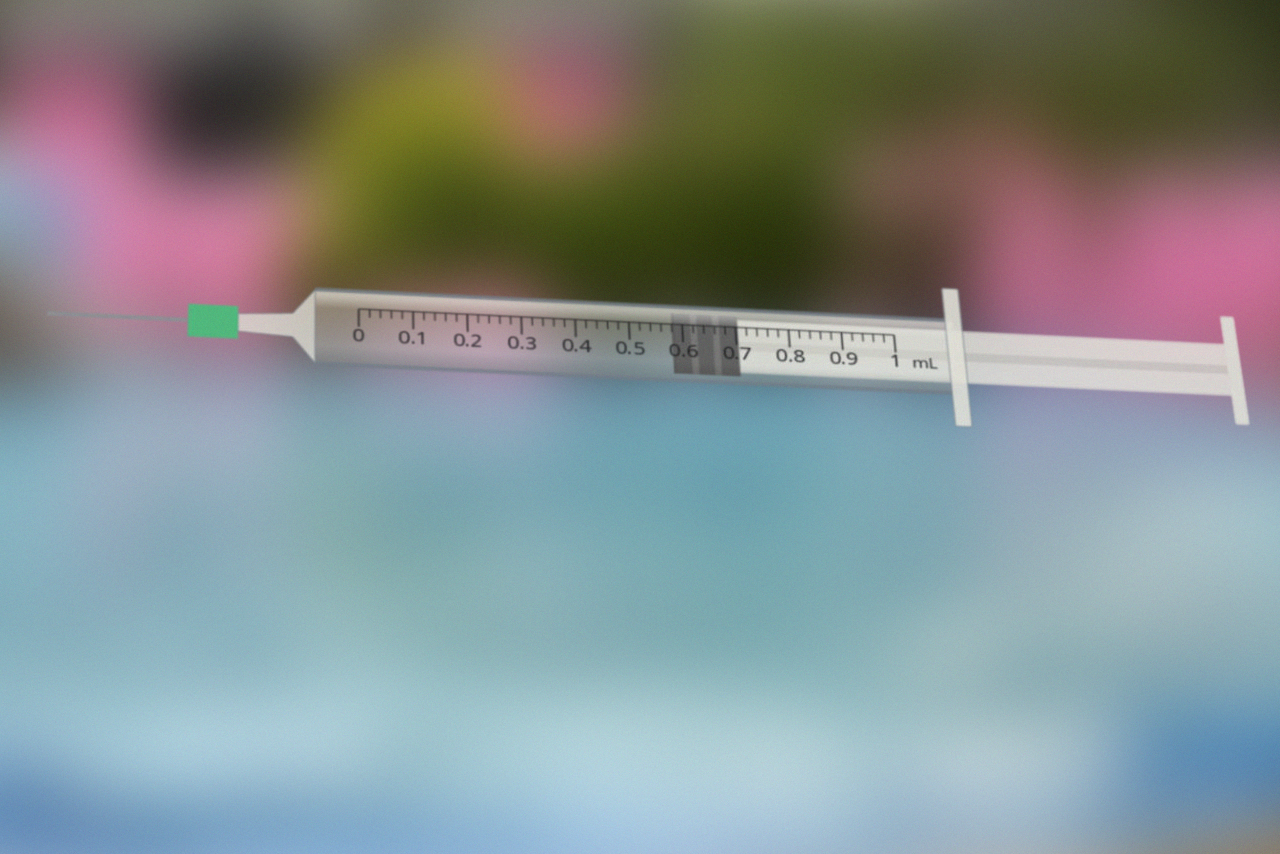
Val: 0.58 mL
